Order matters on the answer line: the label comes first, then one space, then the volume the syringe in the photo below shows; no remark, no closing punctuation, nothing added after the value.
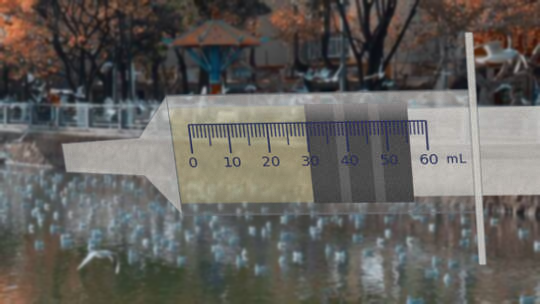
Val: 30 mL
